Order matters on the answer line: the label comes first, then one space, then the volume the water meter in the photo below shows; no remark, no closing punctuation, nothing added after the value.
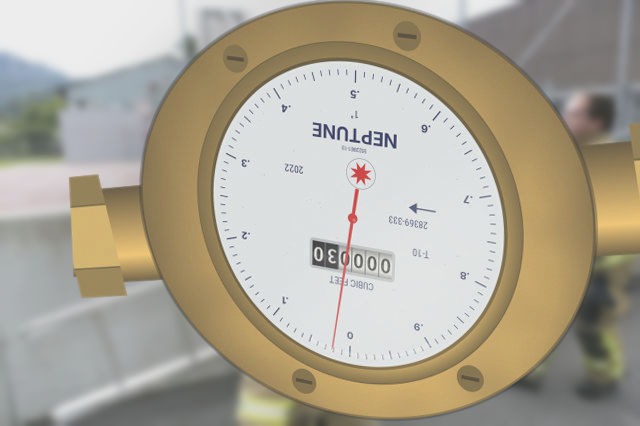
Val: 30.02 ft³
